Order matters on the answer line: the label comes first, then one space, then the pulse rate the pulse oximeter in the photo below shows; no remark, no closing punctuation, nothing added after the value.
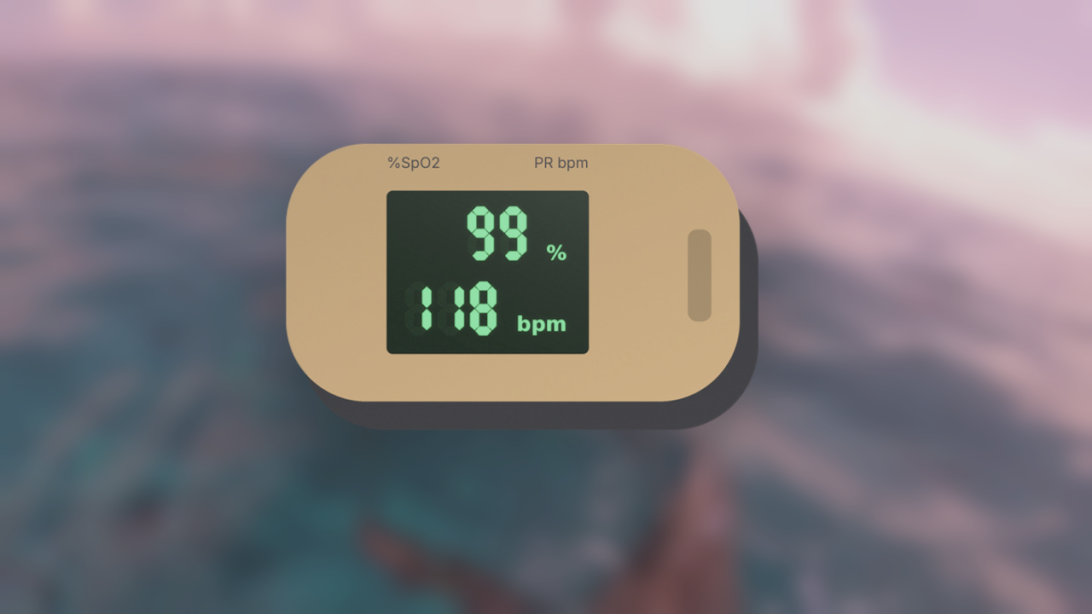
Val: 118 bpm
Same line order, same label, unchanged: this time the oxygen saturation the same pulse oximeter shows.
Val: 99 %
